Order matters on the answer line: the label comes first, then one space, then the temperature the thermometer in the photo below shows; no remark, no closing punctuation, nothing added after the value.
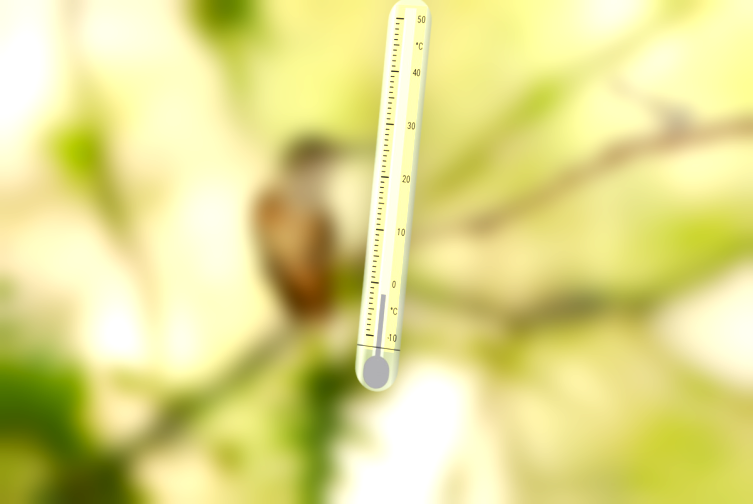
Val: -2 °C
